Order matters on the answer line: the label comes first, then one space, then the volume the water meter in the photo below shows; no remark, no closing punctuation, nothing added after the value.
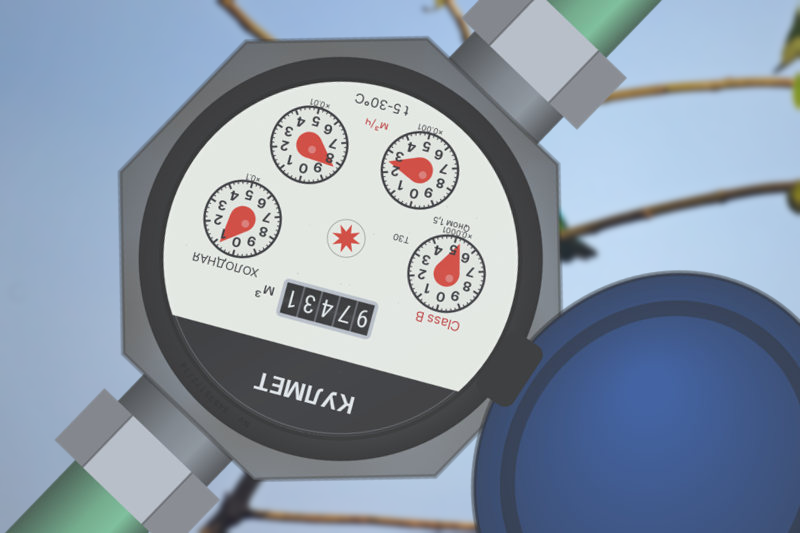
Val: 97431.0825 m³
